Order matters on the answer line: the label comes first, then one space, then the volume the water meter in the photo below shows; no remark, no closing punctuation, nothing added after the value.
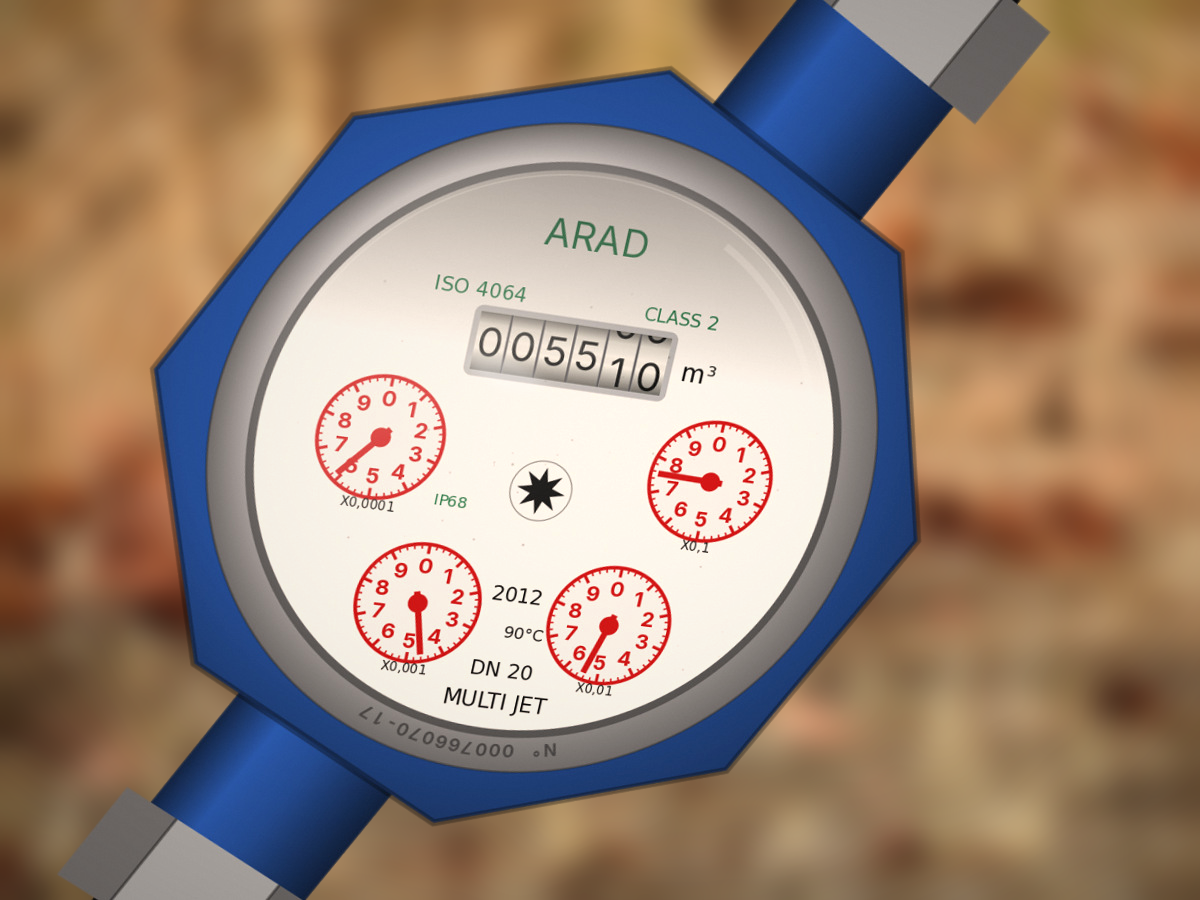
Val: 5509.7546 m³
